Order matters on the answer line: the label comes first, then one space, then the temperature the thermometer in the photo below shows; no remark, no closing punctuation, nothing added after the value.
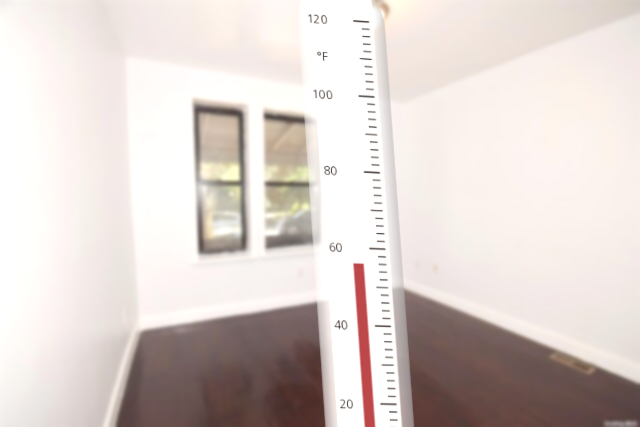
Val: 56 °F
